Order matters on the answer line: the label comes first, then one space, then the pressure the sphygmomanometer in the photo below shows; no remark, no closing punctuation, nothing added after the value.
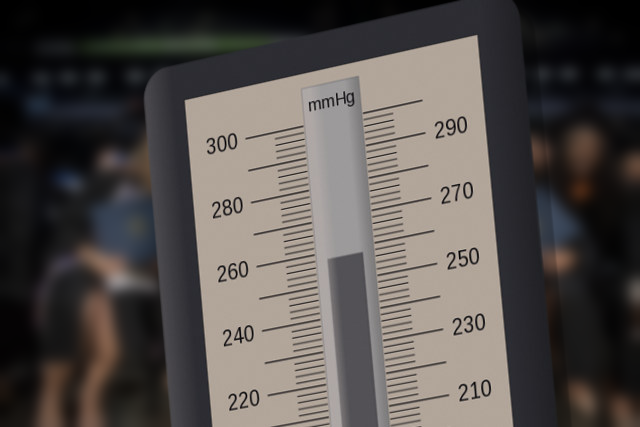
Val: 258 mmHg
